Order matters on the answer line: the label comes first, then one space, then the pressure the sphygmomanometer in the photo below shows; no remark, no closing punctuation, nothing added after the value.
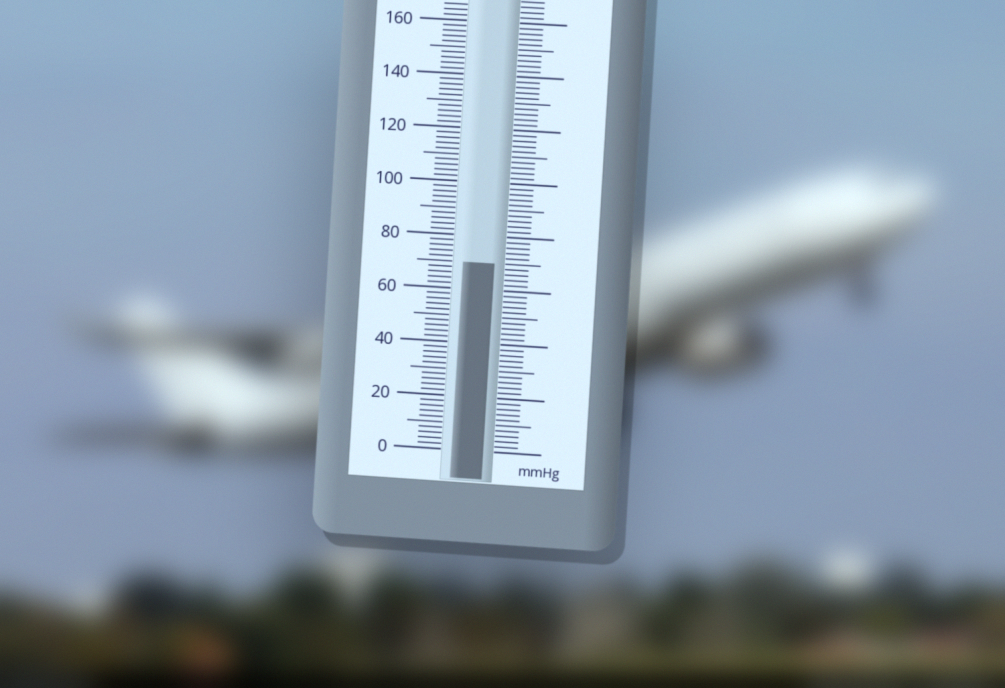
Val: 70 mmHg
